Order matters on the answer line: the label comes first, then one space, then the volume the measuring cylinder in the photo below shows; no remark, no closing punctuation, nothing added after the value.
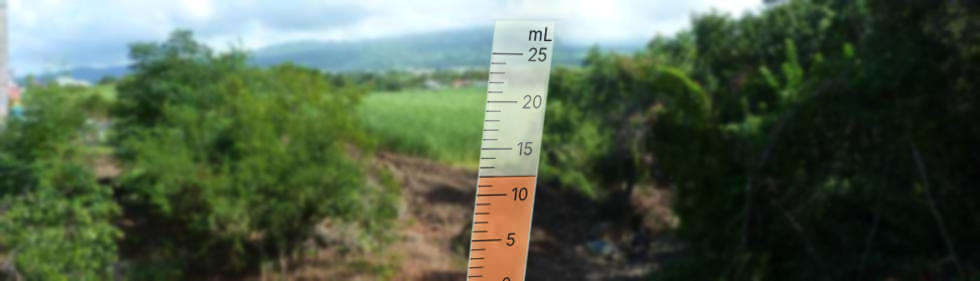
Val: 12 mL
